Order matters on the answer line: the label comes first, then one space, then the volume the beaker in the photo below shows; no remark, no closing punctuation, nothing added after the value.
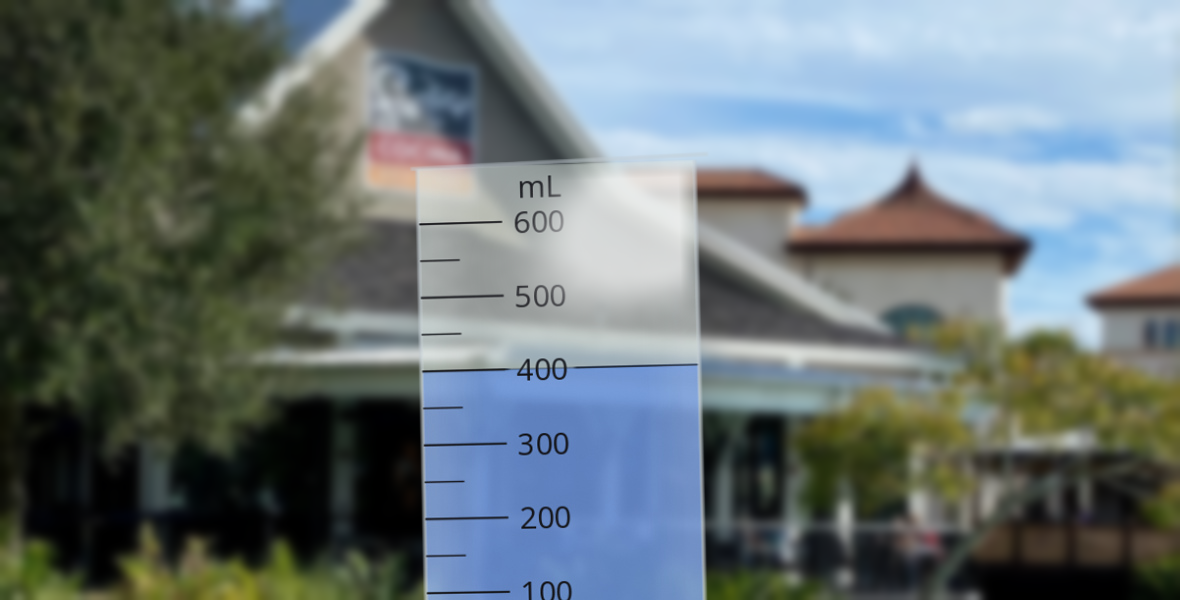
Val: 400 mL
